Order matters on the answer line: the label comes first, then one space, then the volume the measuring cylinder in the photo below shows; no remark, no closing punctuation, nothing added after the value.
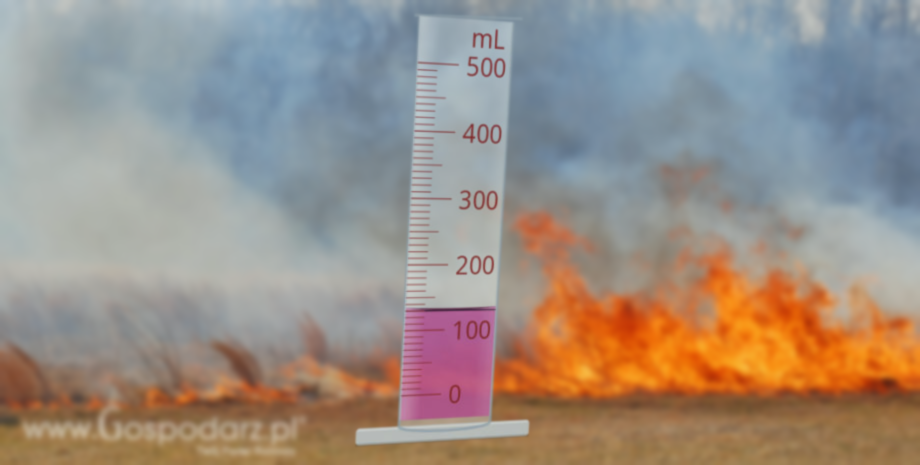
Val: 130 mL
